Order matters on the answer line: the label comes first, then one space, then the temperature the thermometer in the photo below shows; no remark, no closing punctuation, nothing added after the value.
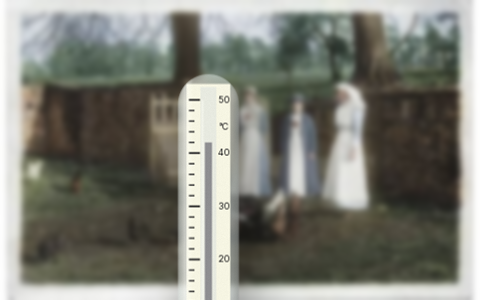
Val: 42 °C
